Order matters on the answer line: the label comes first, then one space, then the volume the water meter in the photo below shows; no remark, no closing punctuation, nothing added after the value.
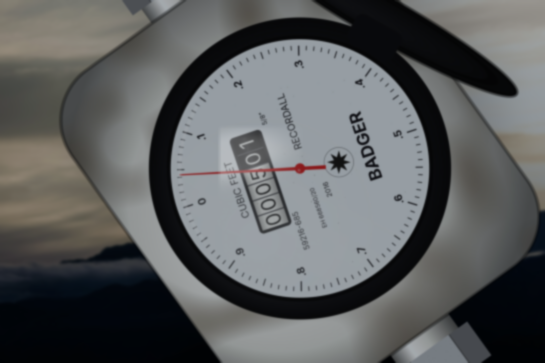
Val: 501.04 ft³
